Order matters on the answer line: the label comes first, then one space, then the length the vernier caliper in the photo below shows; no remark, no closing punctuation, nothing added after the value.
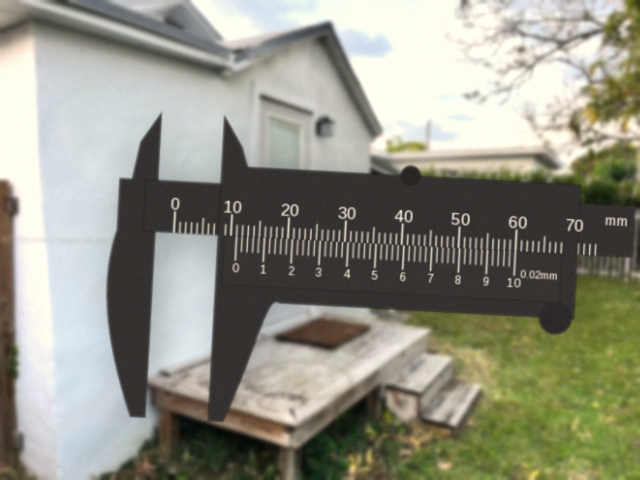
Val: 11.0 mm
